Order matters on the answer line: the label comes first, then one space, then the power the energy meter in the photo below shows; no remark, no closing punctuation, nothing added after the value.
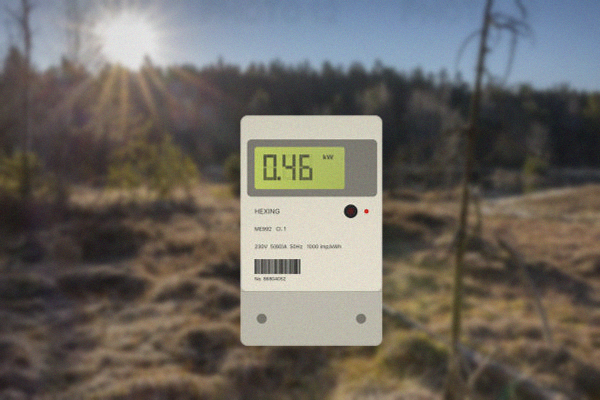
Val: 0.46 kW
